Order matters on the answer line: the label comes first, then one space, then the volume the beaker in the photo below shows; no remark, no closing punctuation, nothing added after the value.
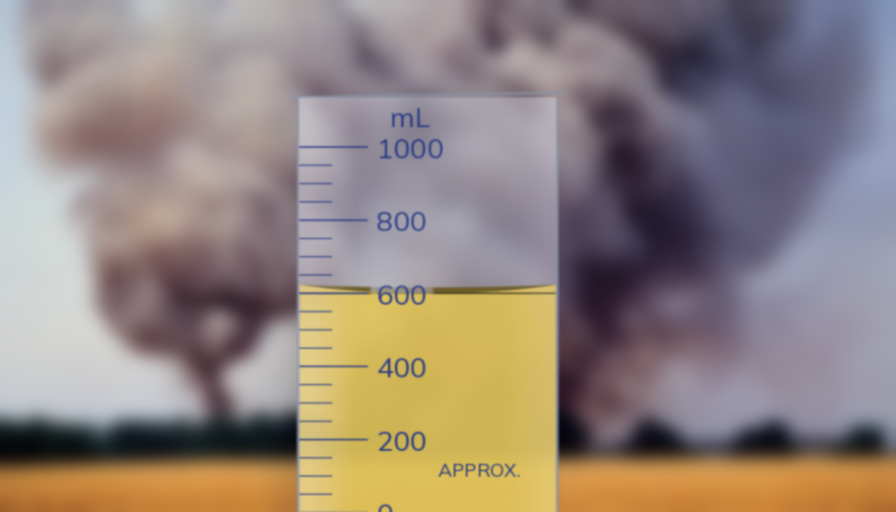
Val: 600 mL
